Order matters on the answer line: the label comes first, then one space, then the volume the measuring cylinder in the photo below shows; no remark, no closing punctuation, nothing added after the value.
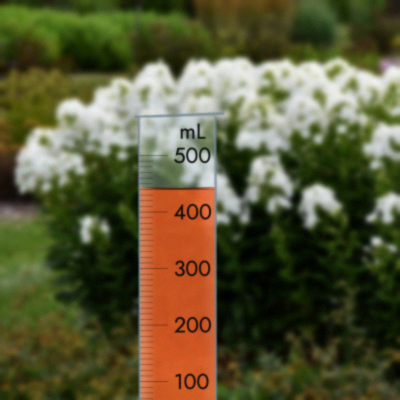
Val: 440 mL
